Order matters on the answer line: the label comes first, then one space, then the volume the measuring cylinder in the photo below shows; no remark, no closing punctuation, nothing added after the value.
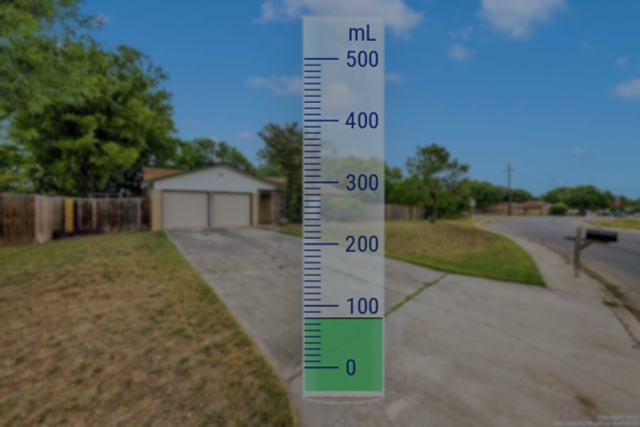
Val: 80 mL
